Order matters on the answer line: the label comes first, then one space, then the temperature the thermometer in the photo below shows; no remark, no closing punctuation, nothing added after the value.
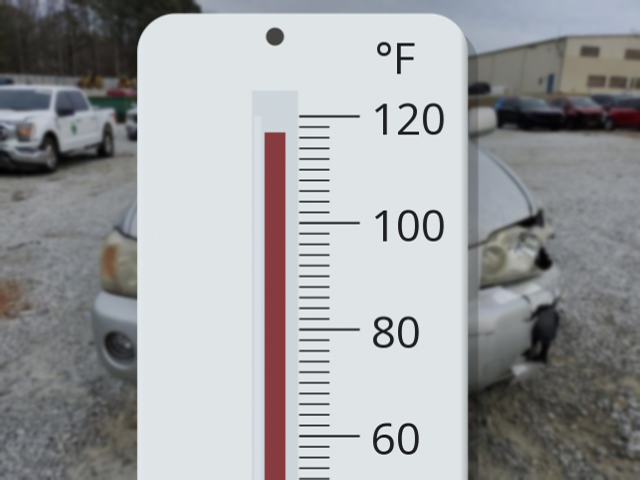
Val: 117 °F
